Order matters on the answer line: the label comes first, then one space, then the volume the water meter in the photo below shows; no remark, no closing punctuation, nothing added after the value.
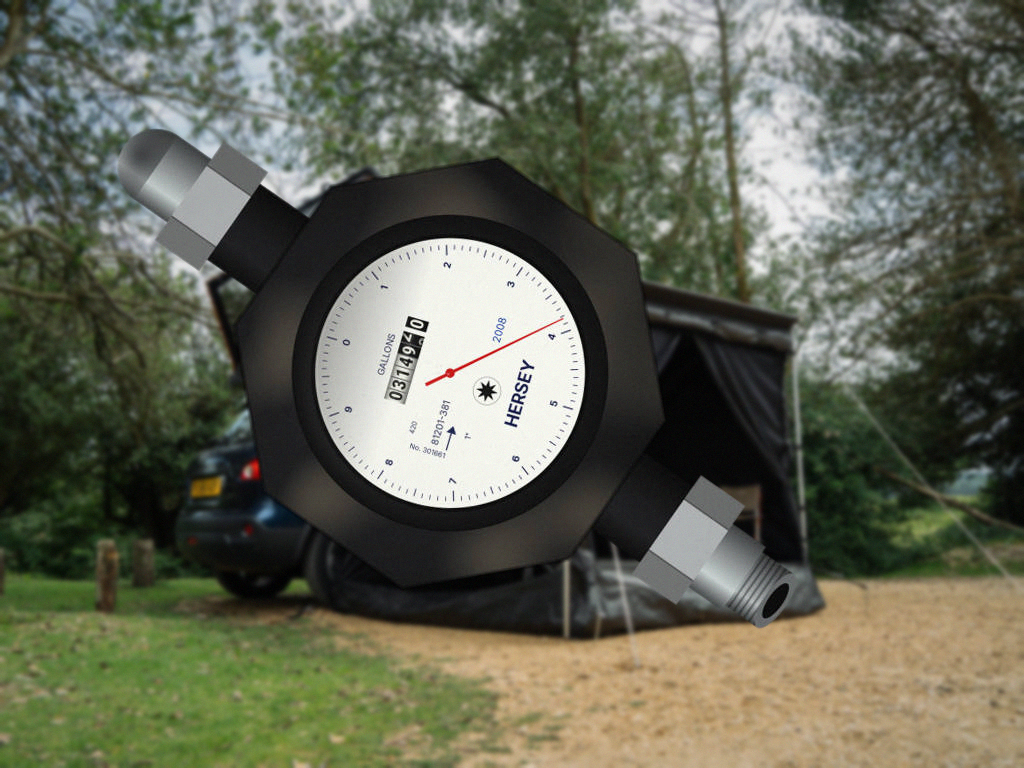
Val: 314923.8 gal
